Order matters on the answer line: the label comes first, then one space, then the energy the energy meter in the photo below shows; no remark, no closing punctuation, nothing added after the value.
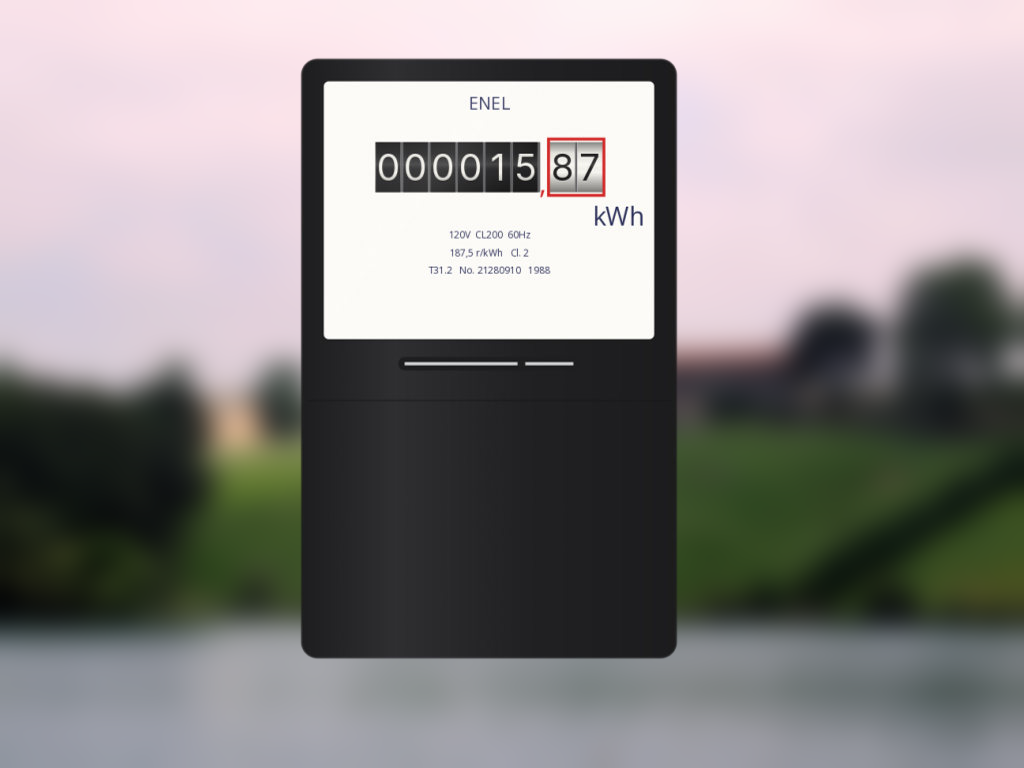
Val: 15.87 kWh
